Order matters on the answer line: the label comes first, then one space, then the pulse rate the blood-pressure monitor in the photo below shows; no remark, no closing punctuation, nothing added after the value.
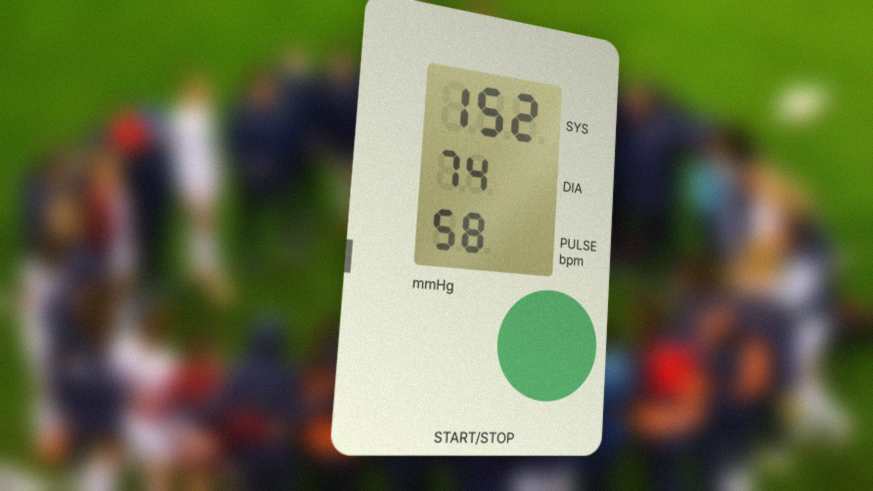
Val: 58 bpm
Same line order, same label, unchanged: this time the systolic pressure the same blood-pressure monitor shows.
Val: 152 mmHg
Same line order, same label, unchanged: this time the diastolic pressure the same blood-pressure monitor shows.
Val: 74 mmHg
